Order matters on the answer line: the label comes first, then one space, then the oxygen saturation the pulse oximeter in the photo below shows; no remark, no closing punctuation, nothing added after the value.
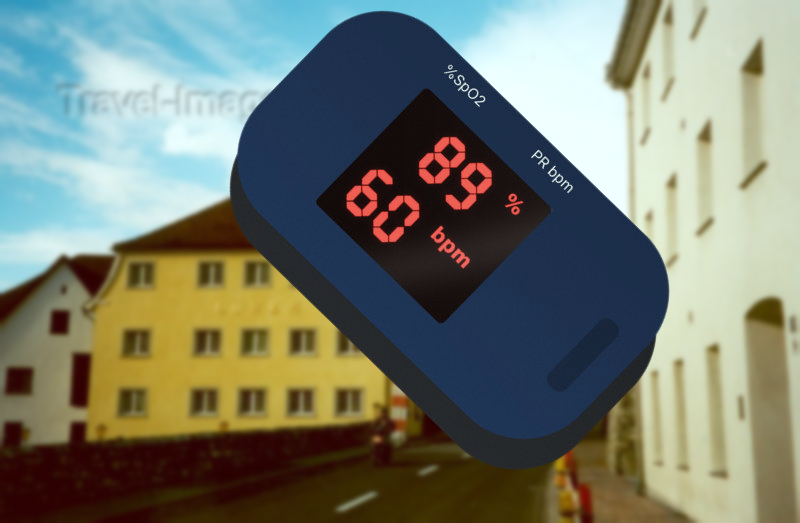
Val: 89 %
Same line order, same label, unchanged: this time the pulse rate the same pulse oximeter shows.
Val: 60 bpm
